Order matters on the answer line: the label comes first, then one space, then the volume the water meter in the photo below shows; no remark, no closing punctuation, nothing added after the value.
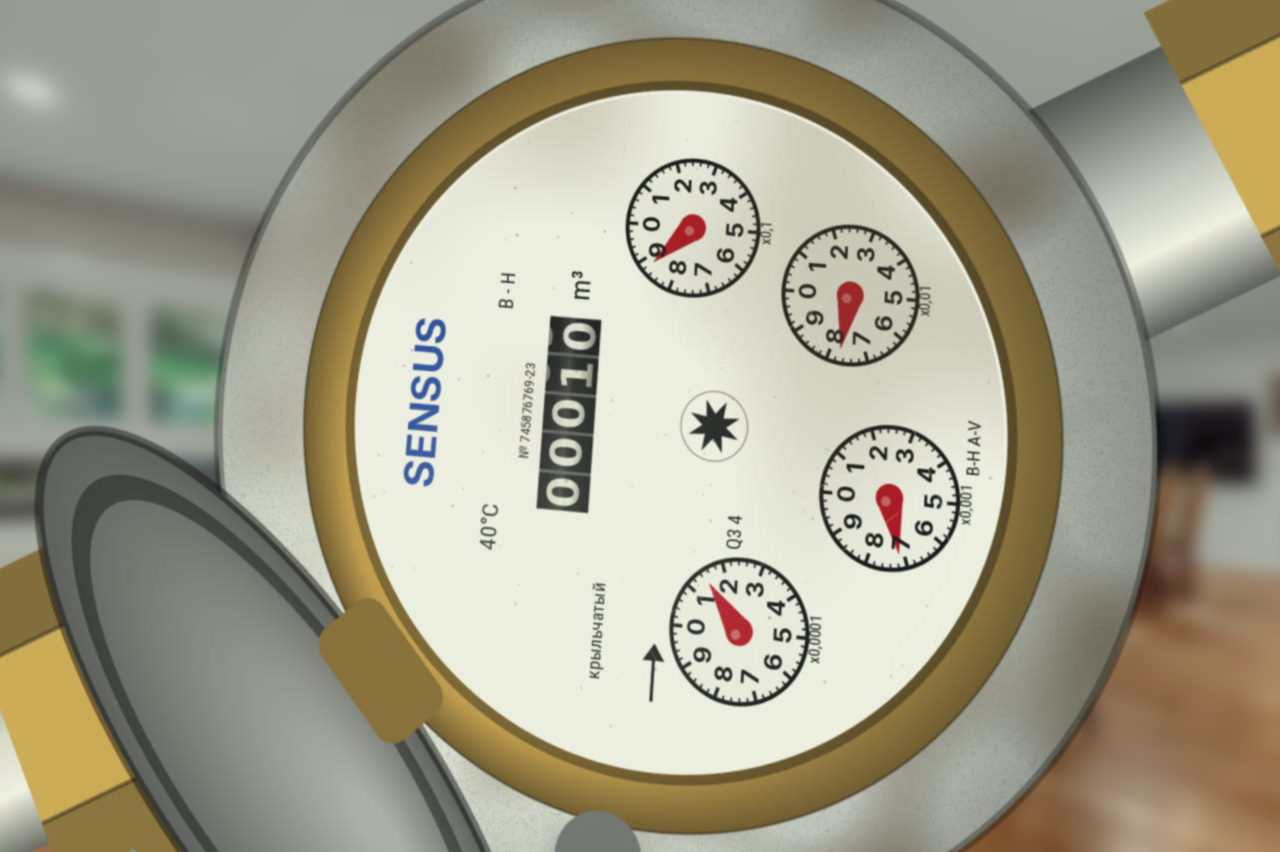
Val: 9.8771 m³
